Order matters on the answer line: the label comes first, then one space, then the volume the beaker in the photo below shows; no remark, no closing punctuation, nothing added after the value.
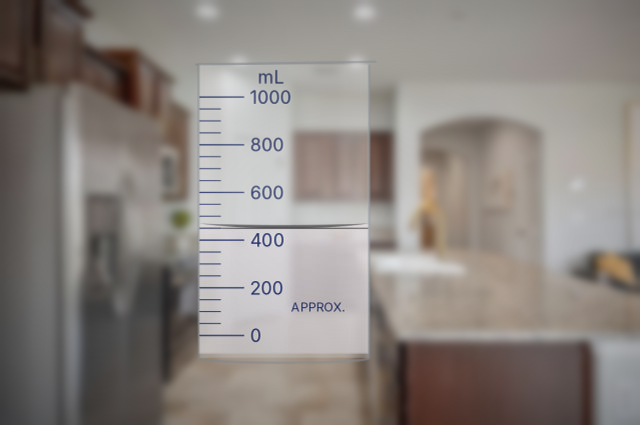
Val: 450 mL
